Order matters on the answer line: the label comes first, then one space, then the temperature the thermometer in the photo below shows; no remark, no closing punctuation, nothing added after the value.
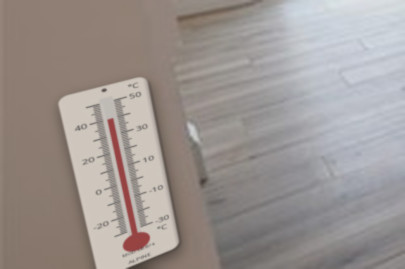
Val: 40 °C
